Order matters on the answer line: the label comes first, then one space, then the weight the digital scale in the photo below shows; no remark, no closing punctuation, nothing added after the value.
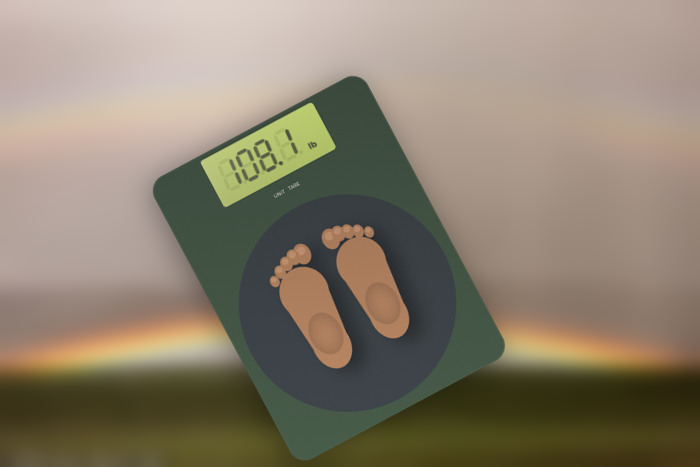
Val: 108.1 lb
